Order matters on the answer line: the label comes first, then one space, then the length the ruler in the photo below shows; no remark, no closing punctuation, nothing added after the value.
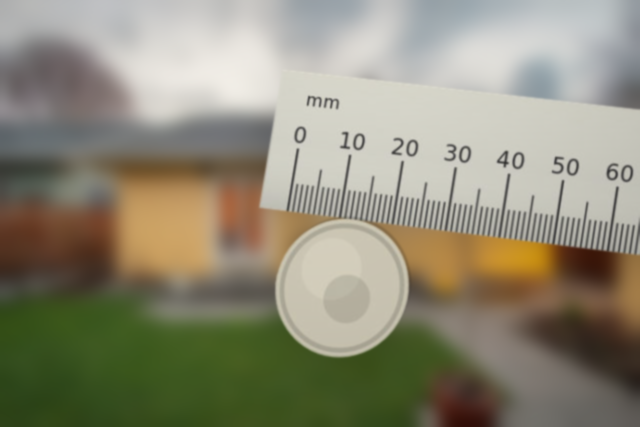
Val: 25 mm
